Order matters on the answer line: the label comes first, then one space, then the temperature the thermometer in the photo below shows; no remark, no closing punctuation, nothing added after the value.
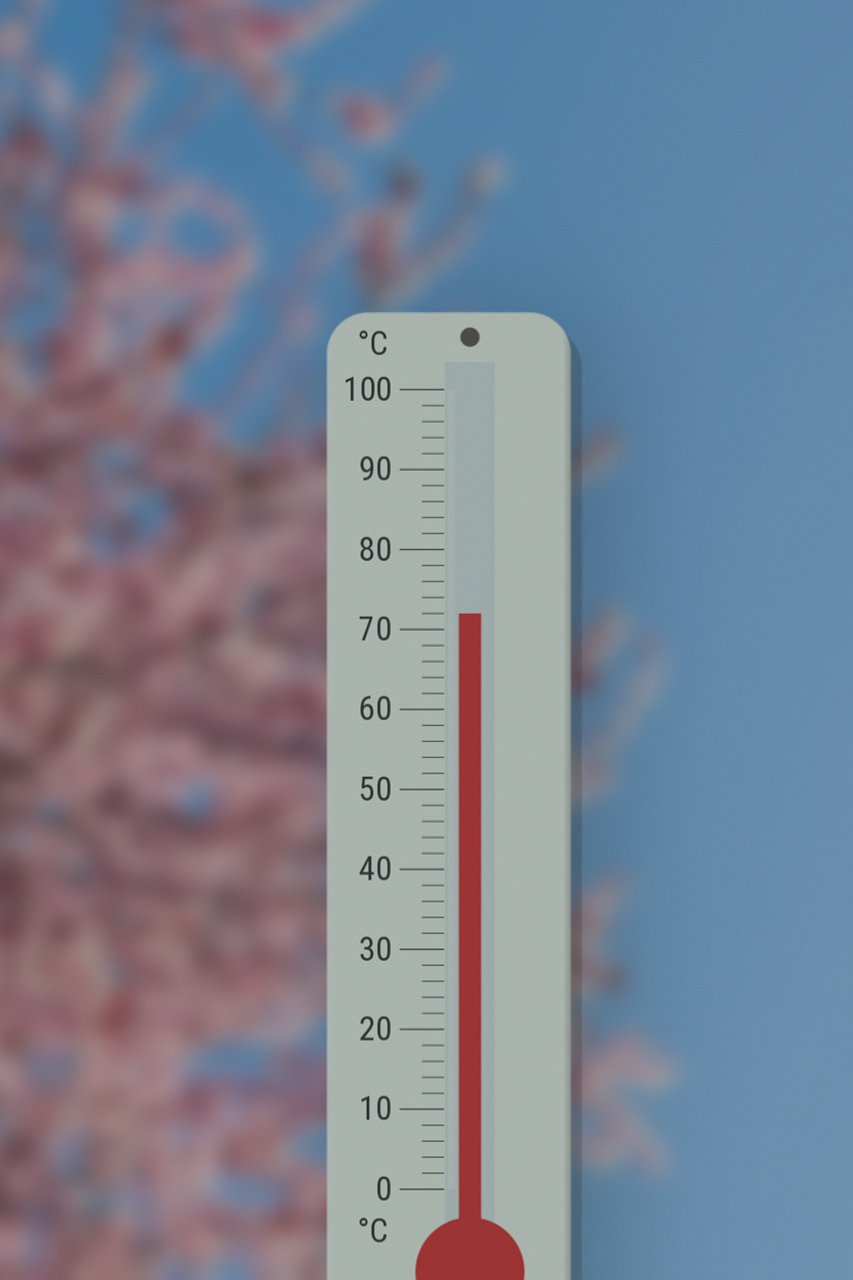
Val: 72 °C
